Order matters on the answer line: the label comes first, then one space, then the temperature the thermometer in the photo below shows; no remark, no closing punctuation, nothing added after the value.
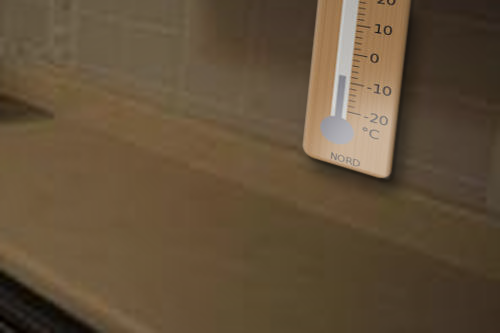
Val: -8 °C
